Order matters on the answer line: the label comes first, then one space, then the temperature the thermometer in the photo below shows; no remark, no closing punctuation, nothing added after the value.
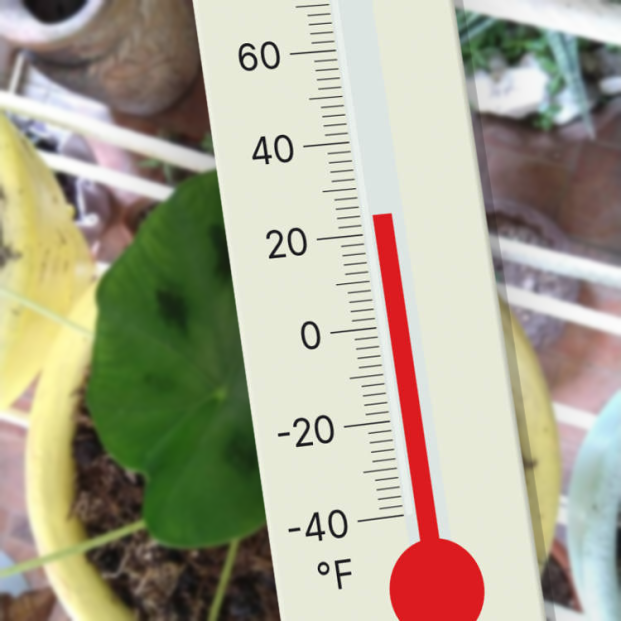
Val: 24 °F
